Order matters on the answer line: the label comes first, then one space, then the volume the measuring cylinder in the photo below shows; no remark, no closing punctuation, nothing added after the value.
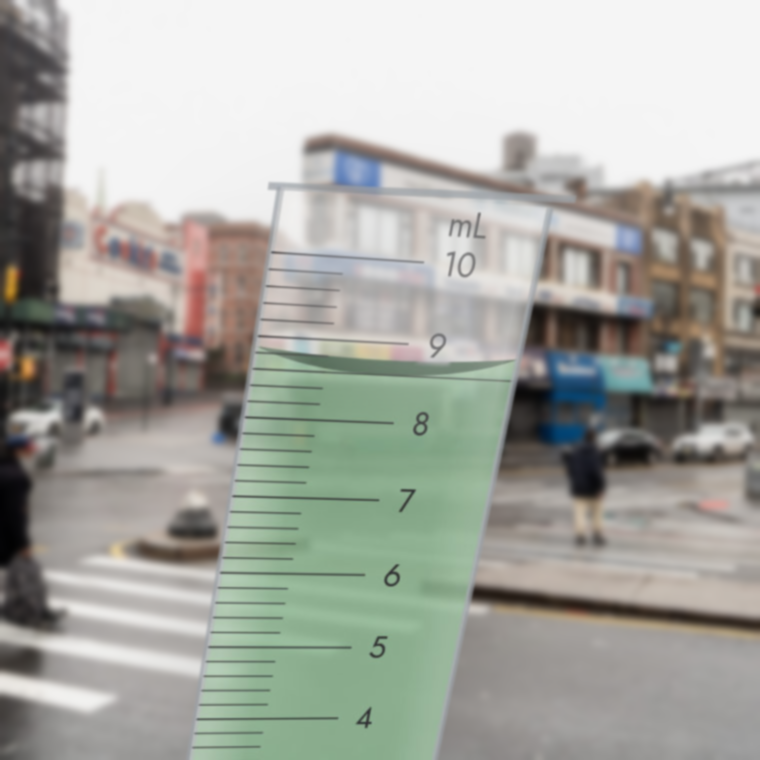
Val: 8.6 mL
